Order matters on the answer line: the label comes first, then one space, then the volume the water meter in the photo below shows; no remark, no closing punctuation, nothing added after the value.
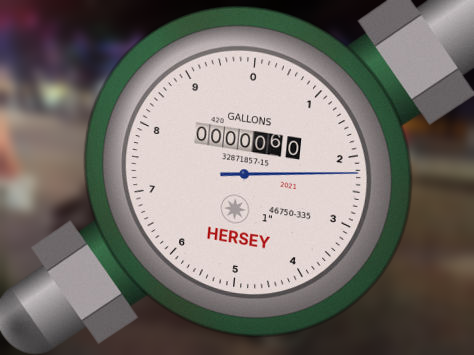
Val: 62.2 gal
